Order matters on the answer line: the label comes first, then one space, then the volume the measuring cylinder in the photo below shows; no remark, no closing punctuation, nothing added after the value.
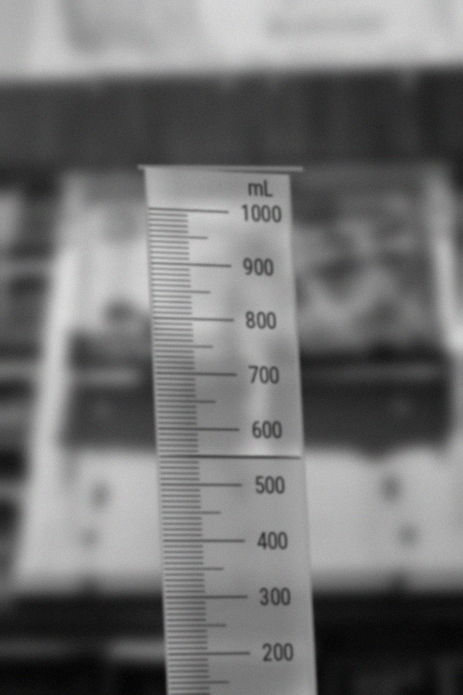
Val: 550 mL
